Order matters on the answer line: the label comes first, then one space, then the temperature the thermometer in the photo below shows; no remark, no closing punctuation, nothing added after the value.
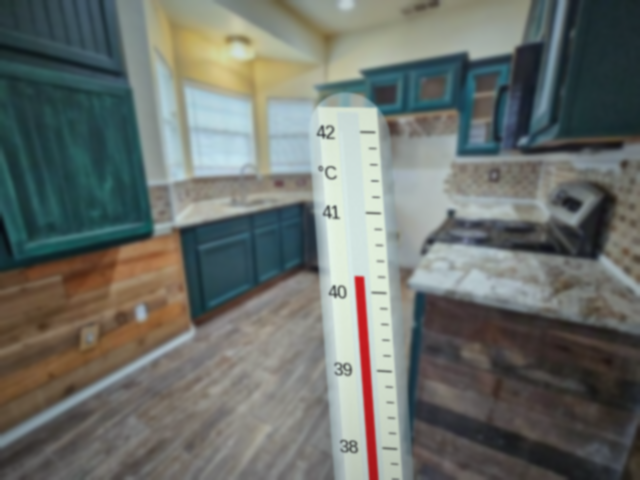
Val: 40.2 °C
